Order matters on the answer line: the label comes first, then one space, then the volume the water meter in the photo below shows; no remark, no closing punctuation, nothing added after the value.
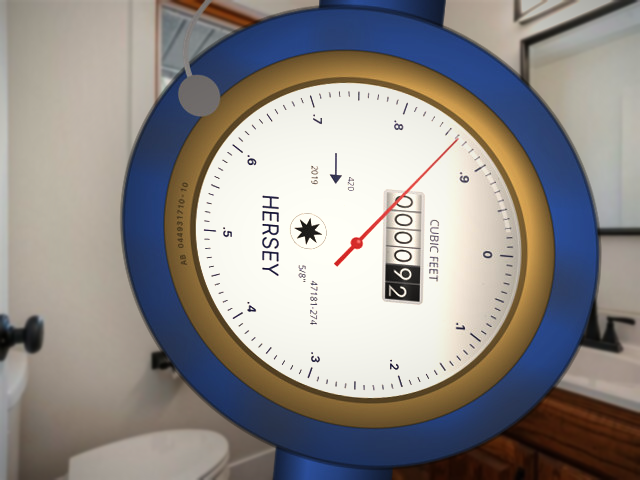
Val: 91.86 ft³
